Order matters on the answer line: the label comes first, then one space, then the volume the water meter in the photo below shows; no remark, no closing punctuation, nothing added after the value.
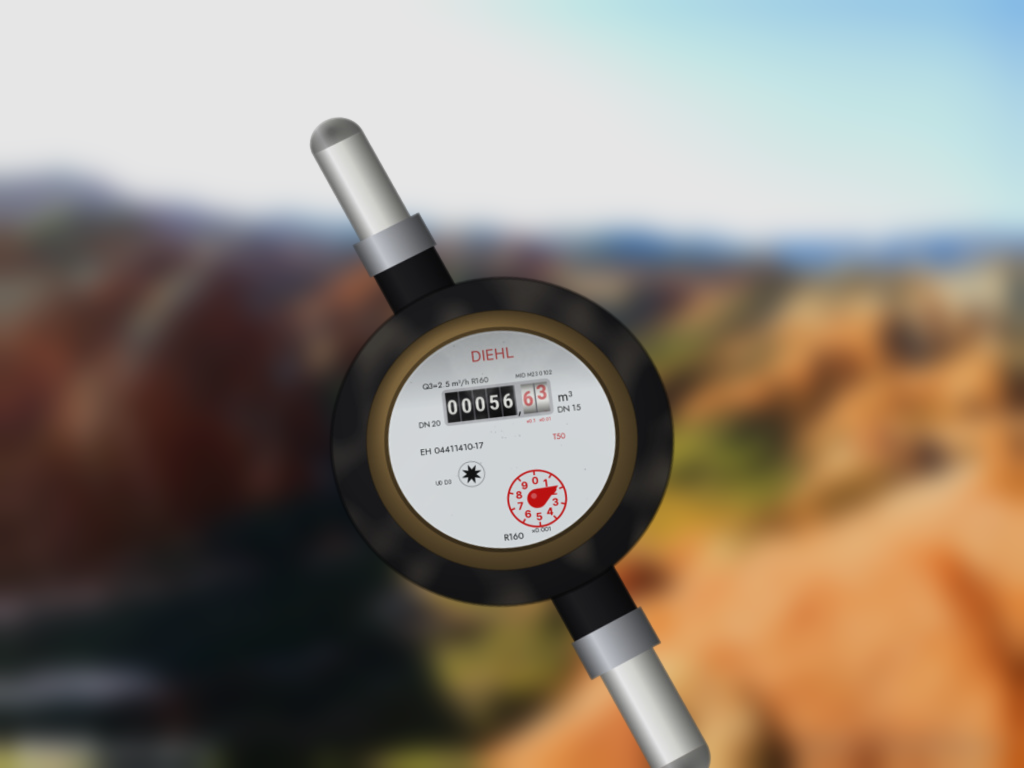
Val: 56.631 m³
